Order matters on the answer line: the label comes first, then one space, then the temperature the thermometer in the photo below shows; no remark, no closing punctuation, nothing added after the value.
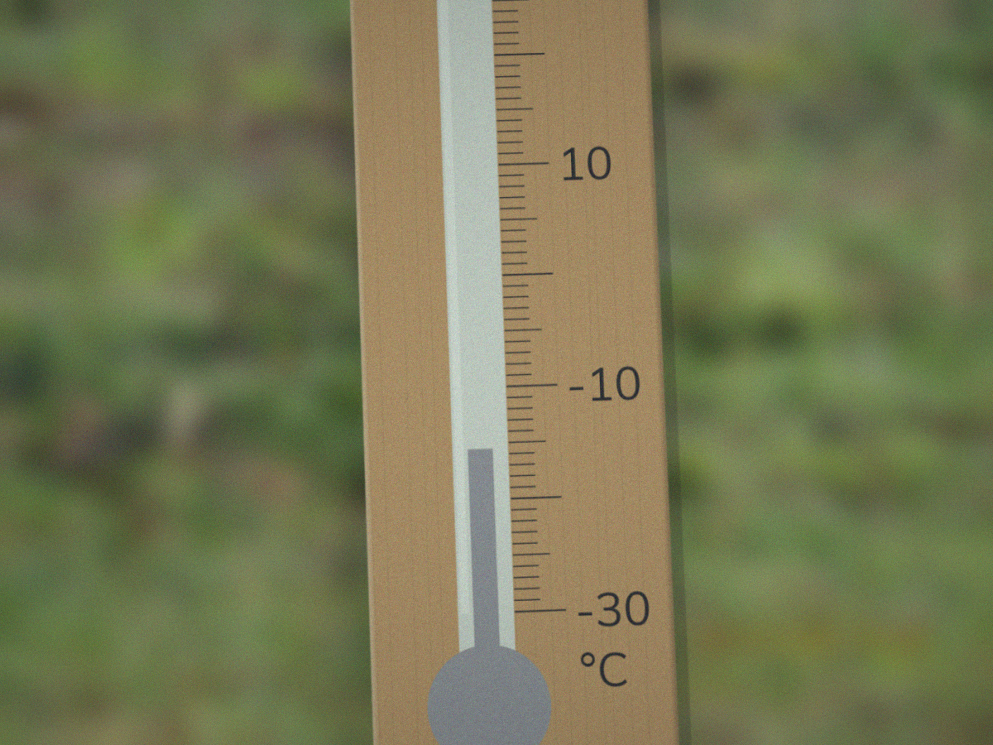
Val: -15.5 °C
